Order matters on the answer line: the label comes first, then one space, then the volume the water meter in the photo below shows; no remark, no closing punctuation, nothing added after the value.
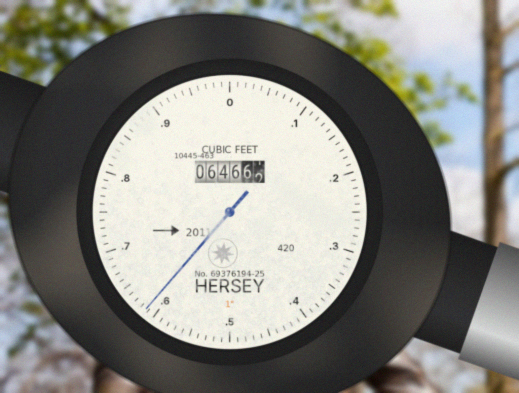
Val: 64661.61 ft³
